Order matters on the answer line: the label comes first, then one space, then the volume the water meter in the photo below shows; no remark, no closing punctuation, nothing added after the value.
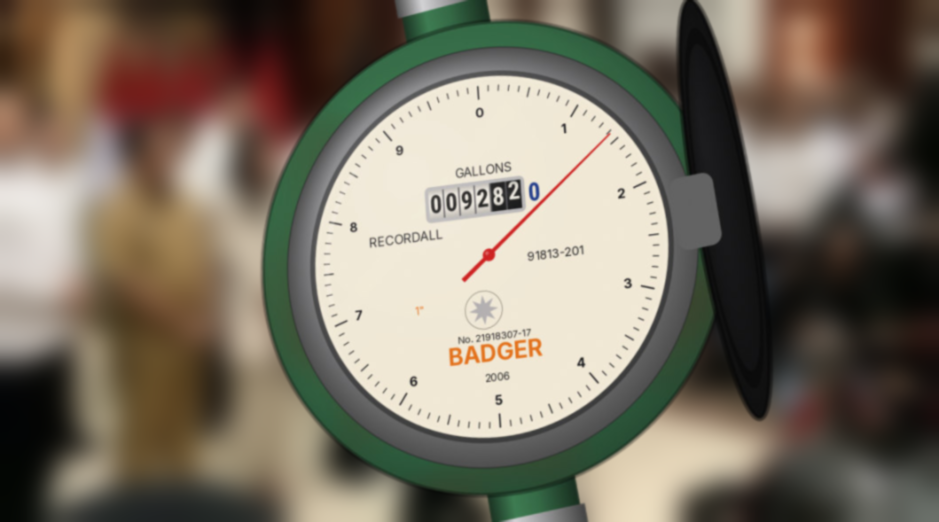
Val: 92821.4 gal
